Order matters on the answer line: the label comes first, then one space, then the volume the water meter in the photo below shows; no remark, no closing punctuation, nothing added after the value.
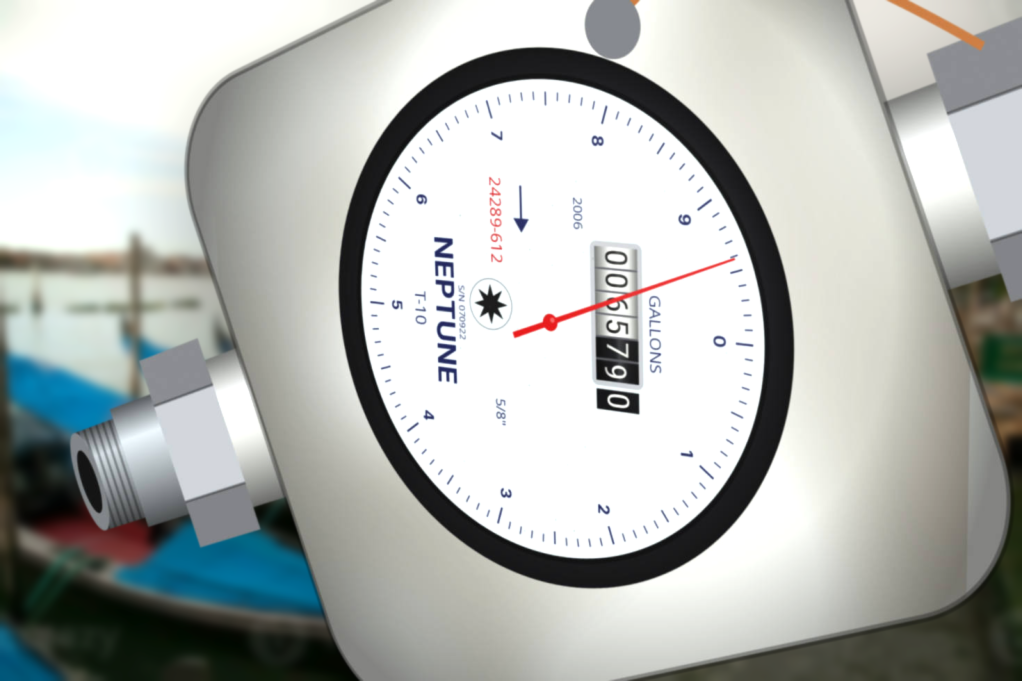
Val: 65789.4 gal
